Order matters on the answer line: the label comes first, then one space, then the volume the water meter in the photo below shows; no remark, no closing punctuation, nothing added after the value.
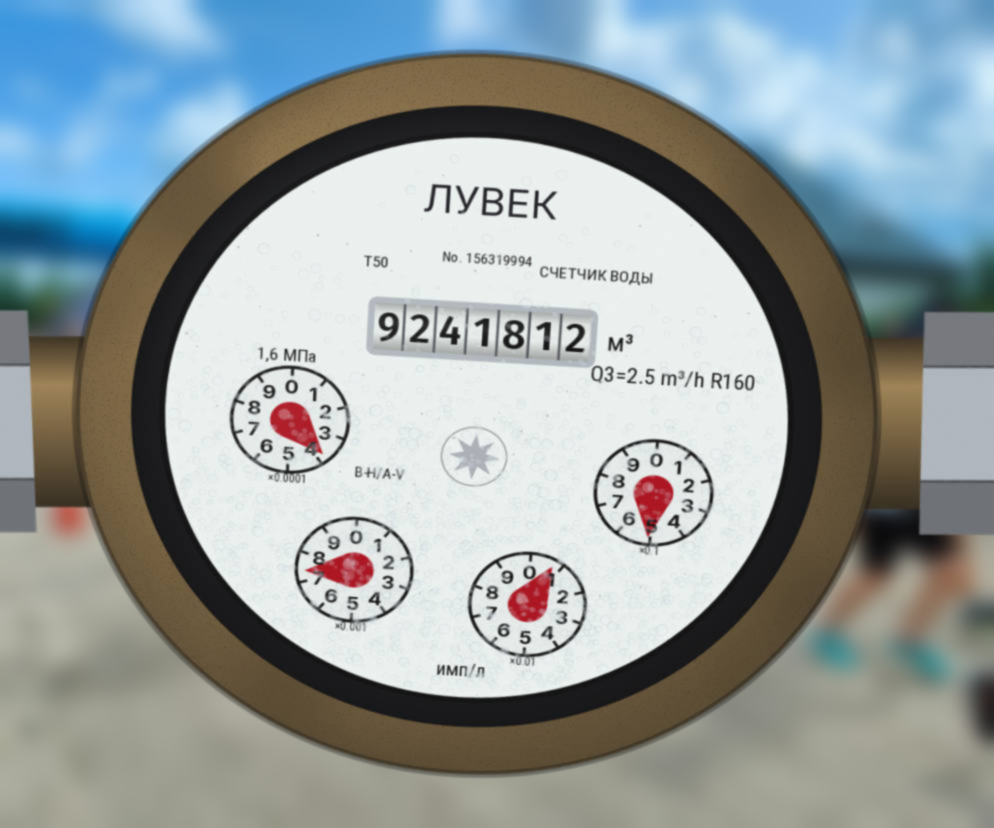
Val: 9241812.5073 m³
